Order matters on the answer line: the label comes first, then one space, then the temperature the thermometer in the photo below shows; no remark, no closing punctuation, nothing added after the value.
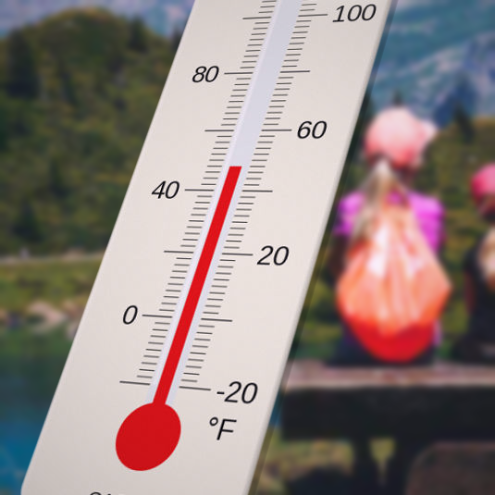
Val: 48 °F
